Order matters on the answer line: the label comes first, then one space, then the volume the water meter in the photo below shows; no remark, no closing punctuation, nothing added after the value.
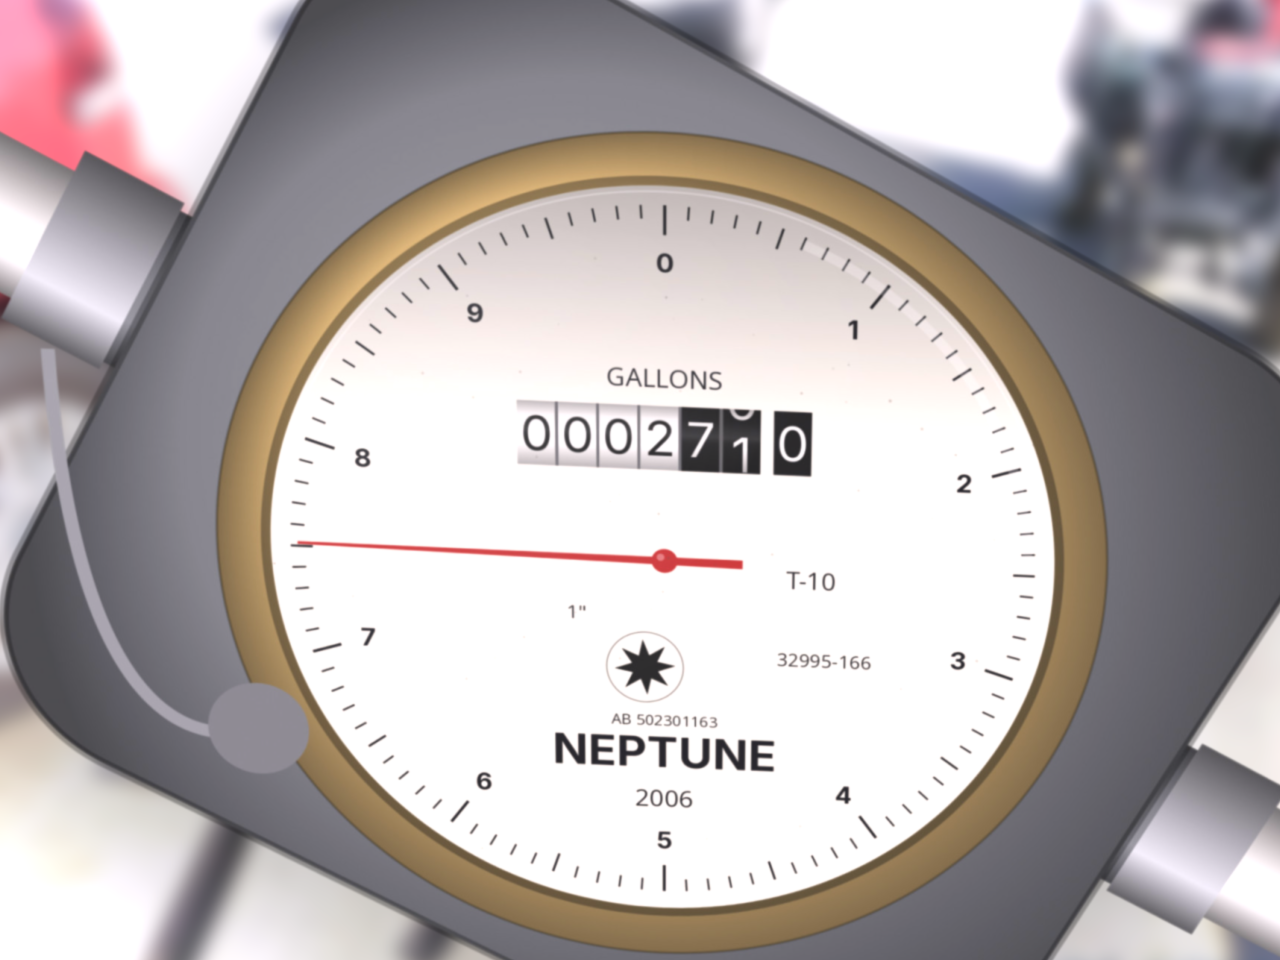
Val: 2707.5 gal
